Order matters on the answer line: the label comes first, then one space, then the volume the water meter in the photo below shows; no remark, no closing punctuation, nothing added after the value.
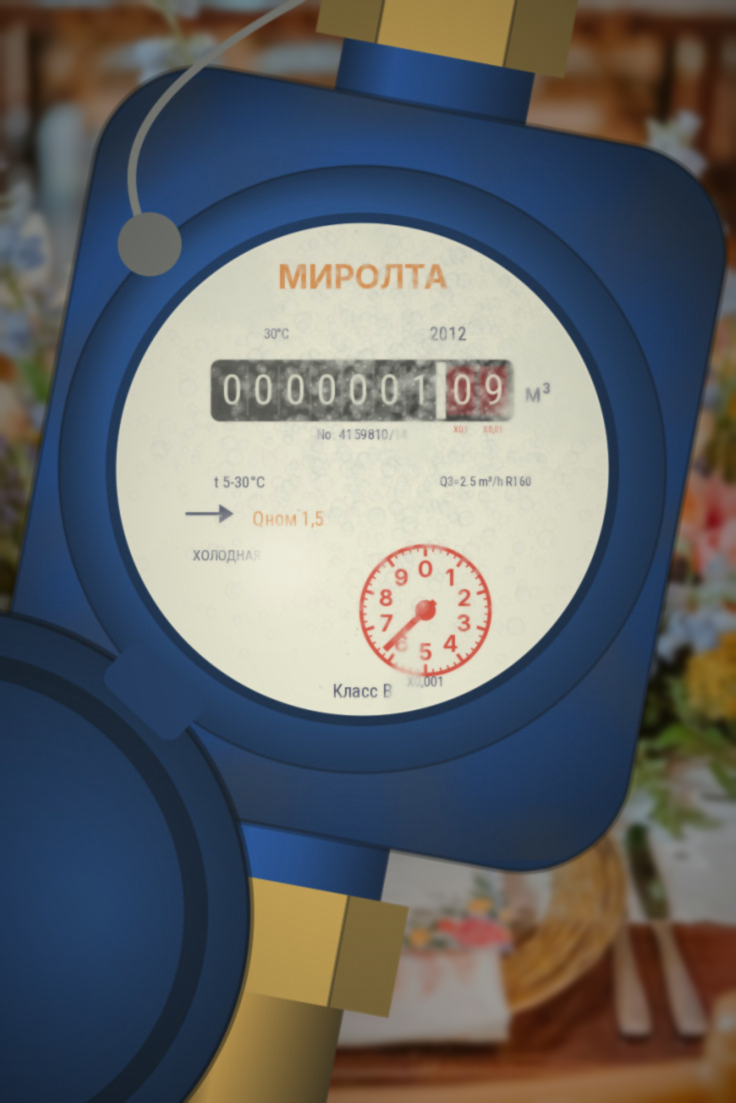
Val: 1.096 m³
